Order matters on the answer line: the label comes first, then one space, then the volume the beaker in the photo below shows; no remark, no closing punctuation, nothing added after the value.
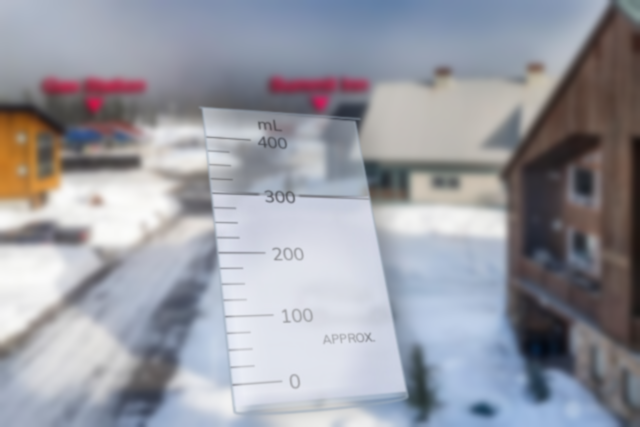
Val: 300 mL
